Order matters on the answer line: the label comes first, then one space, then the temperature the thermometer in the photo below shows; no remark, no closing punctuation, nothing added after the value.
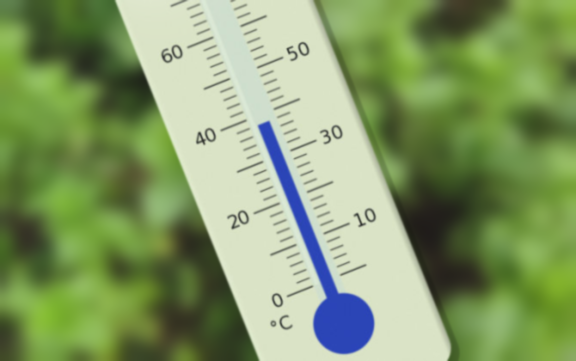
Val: 38 °C
